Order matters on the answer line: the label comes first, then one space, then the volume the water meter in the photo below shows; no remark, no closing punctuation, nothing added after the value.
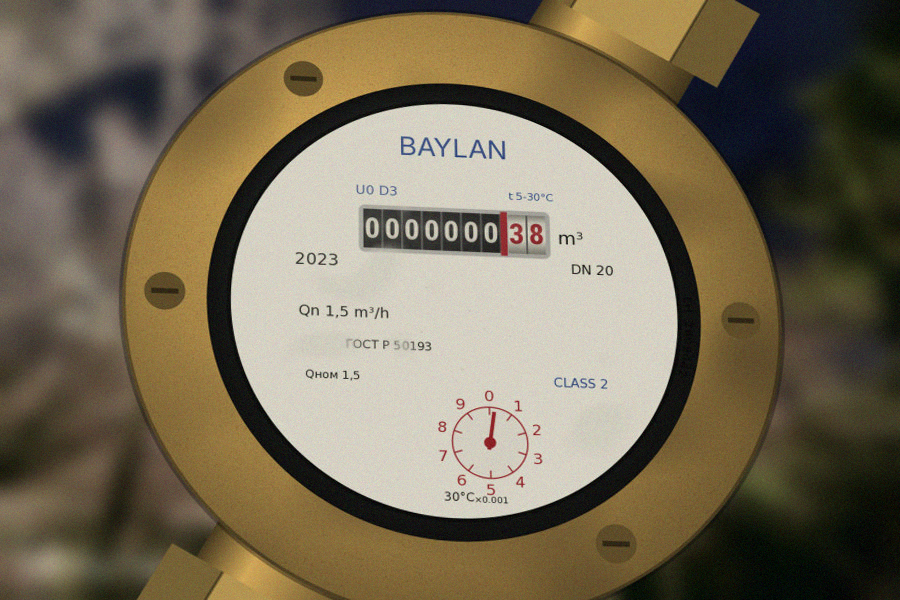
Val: 0.380 m³
